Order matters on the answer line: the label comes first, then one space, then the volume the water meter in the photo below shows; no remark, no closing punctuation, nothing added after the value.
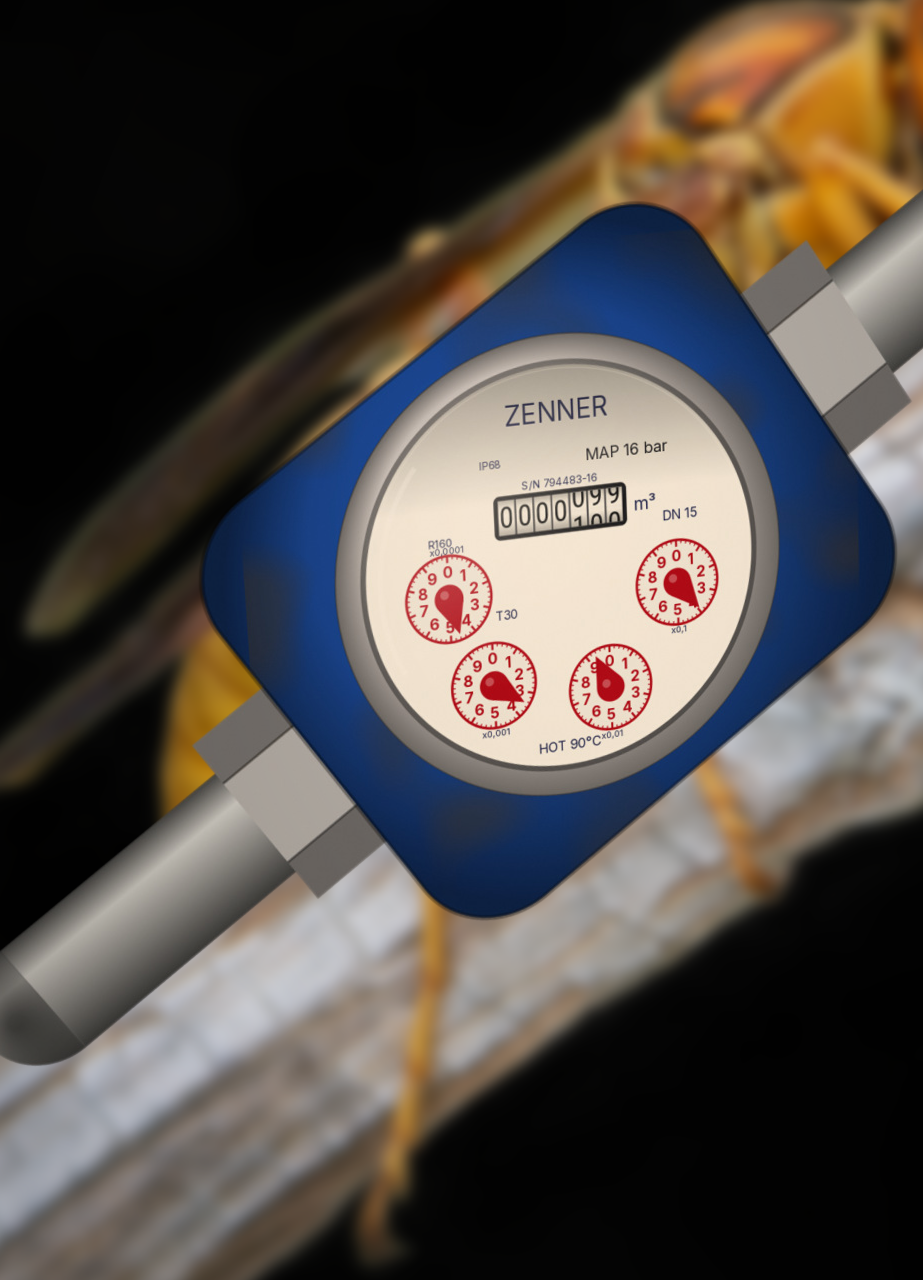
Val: 99.3934 m³
